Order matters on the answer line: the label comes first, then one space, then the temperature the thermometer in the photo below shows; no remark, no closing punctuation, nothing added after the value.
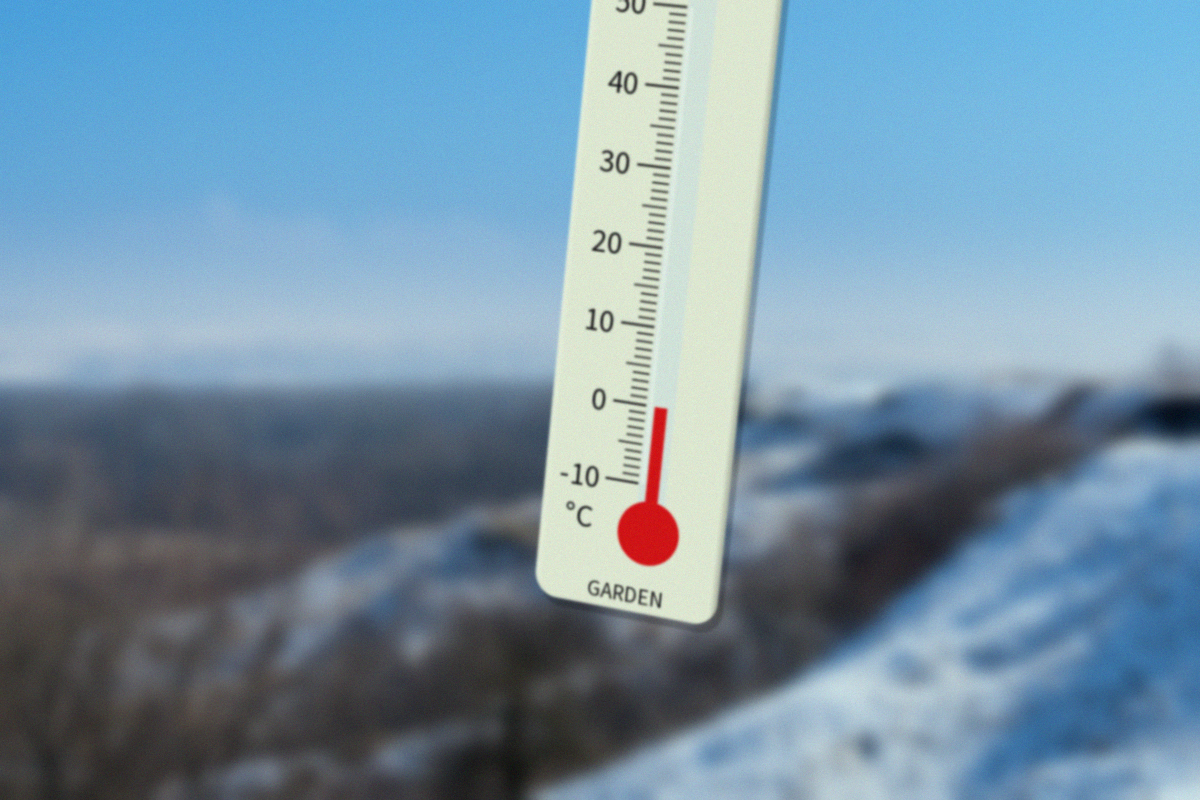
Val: 0 °C
